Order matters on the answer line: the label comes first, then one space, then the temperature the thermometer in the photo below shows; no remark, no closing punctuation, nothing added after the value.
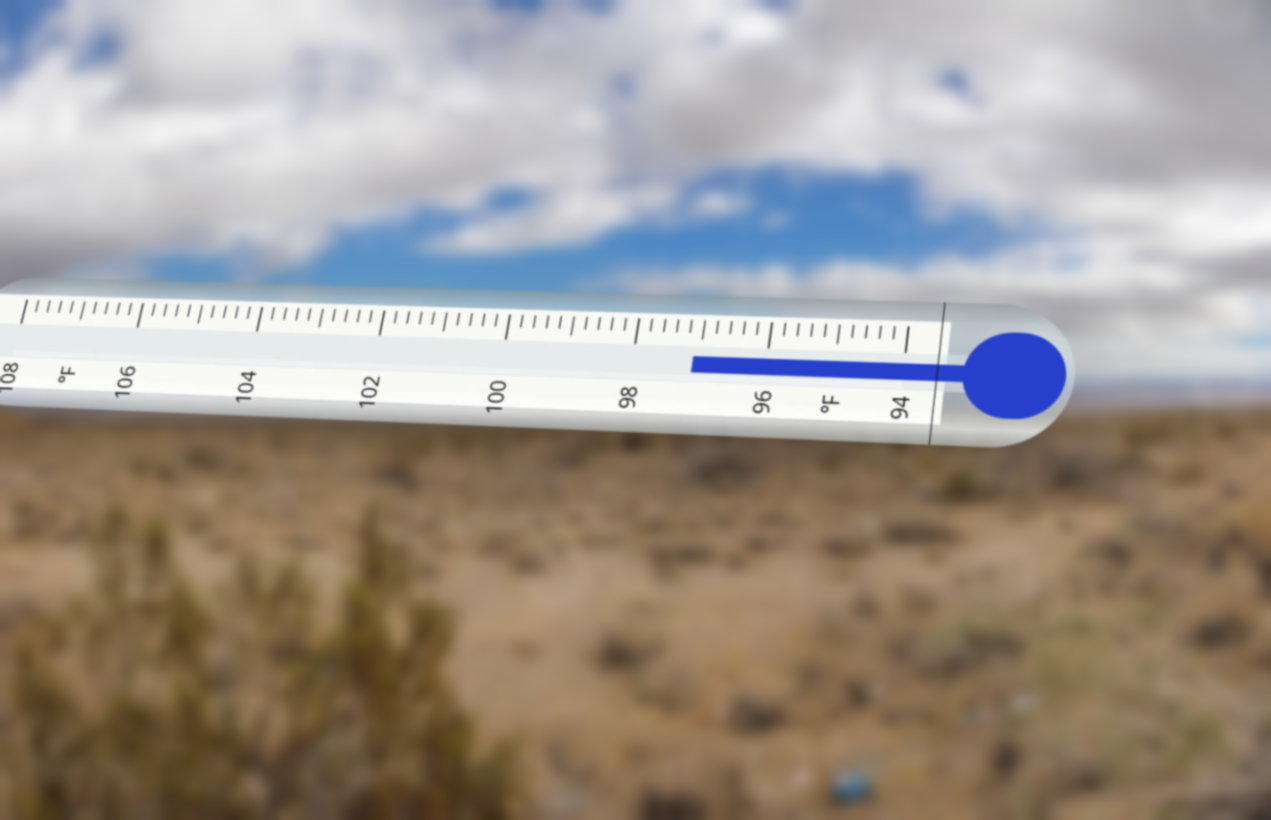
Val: 97.1 °F
